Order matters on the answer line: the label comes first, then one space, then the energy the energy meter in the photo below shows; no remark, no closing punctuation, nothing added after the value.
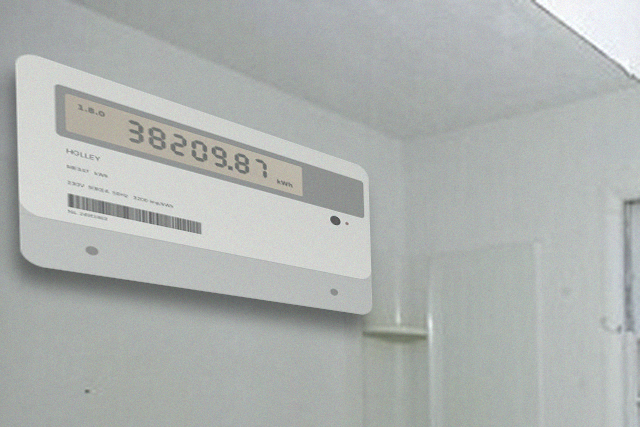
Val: 38209.87 kWh
